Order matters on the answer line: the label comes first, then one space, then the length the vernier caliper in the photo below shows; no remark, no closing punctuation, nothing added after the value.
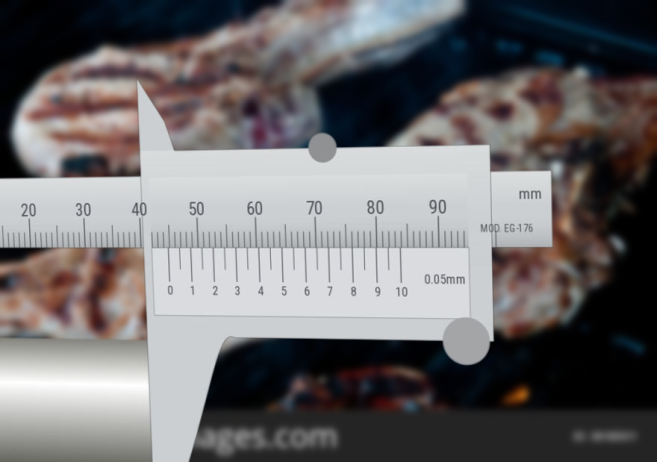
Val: 44.8 mm
